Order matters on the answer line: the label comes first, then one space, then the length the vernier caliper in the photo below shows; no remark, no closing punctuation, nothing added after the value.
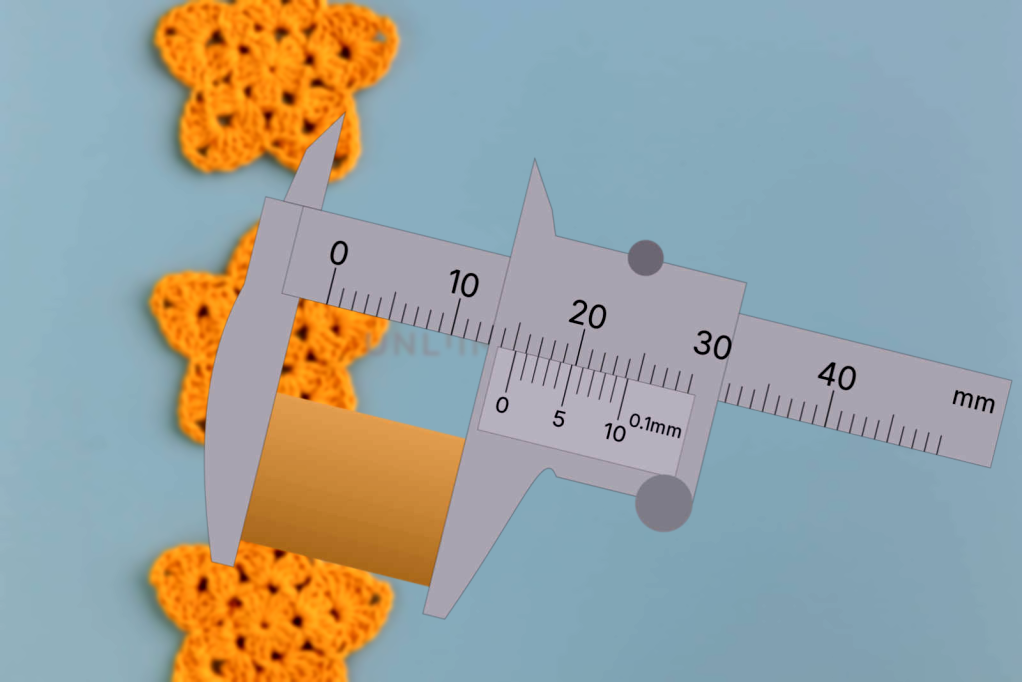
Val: 15.2 mm
